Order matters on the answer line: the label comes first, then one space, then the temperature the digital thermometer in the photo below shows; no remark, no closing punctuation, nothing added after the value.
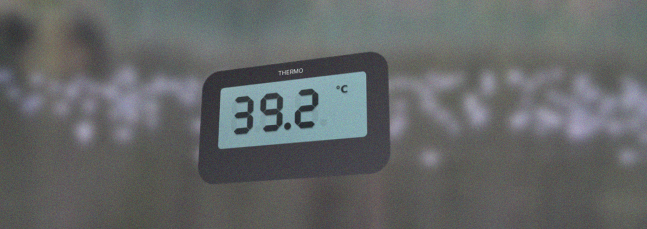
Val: 39.2 °C
